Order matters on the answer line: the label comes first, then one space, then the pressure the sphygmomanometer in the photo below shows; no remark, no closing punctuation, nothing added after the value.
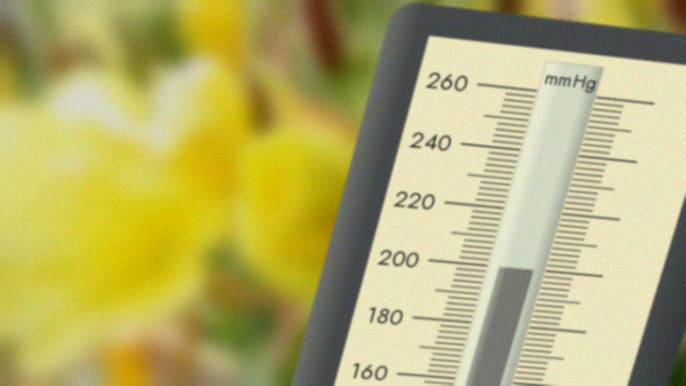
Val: 200 mmHg
